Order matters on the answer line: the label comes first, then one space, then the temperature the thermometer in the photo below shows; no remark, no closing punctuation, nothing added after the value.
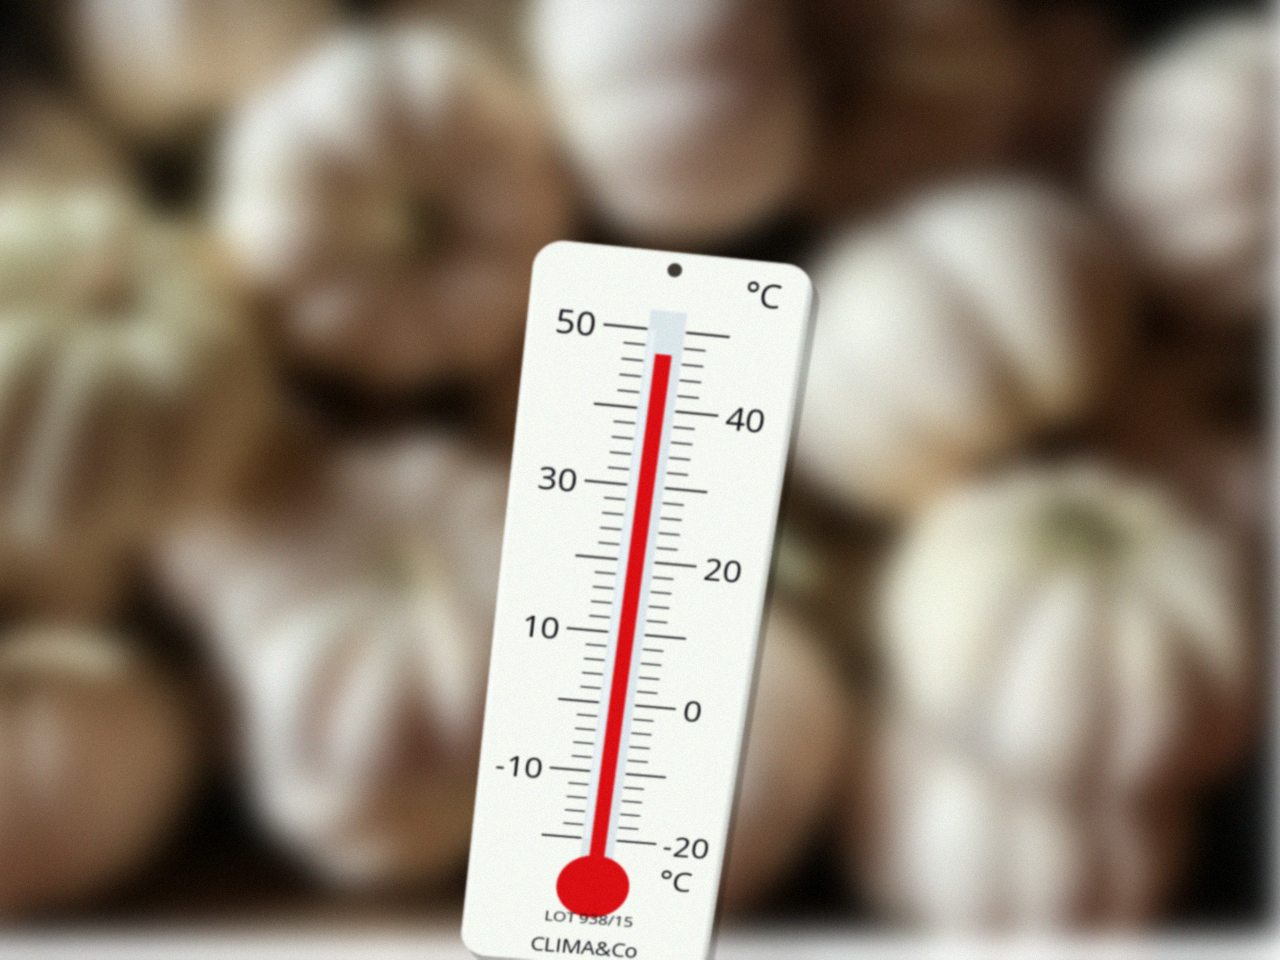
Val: 47 °C
